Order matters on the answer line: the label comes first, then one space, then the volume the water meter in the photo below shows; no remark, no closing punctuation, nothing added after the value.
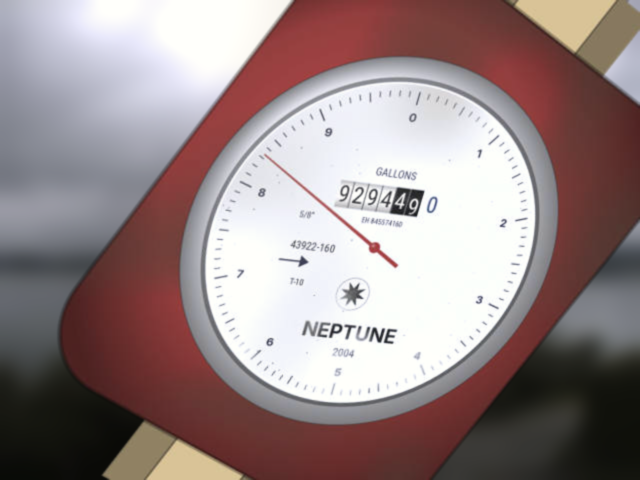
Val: 9294488.3 gal
